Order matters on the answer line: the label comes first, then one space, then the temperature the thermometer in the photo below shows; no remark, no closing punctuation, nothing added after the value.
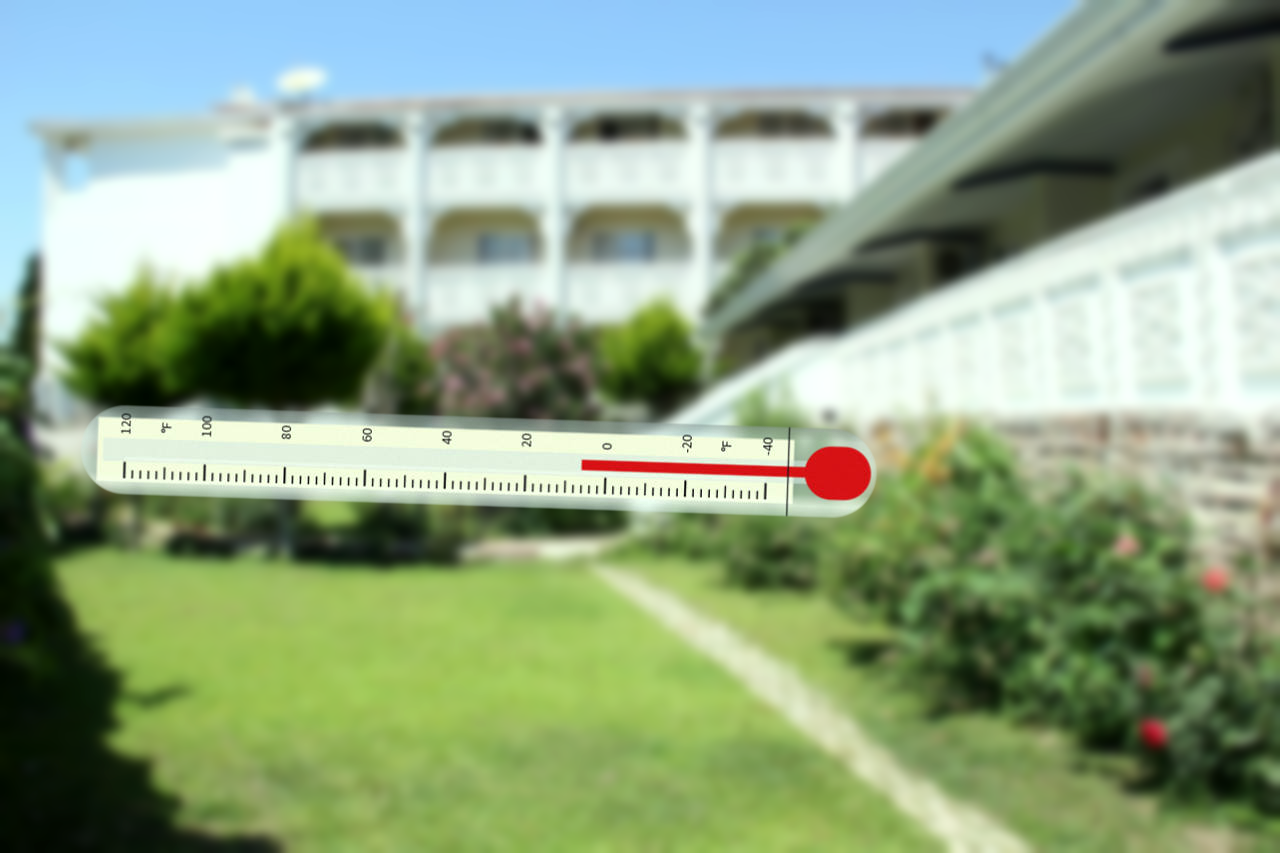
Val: 6 °F
